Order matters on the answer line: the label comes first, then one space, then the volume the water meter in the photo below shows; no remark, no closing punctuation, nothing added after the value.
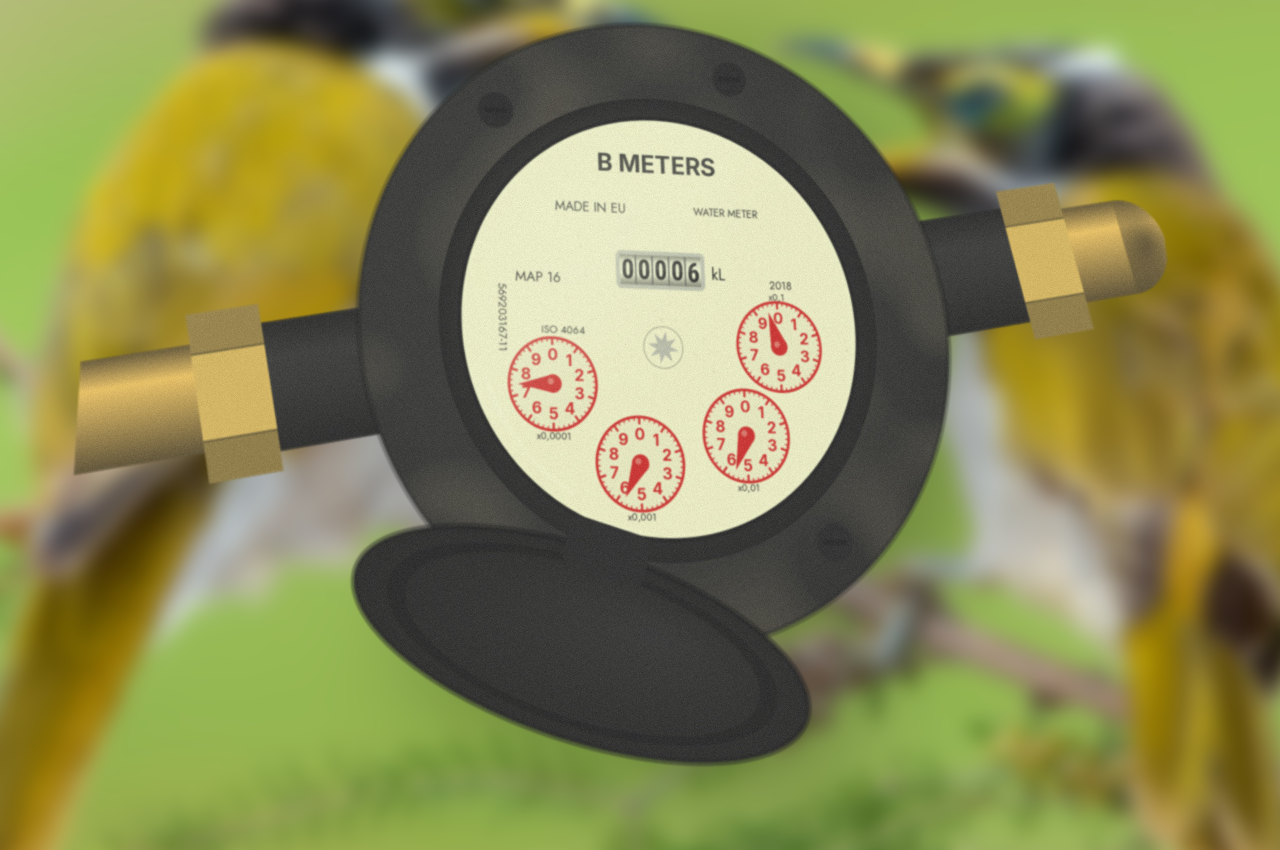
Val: 5.9557 kL
